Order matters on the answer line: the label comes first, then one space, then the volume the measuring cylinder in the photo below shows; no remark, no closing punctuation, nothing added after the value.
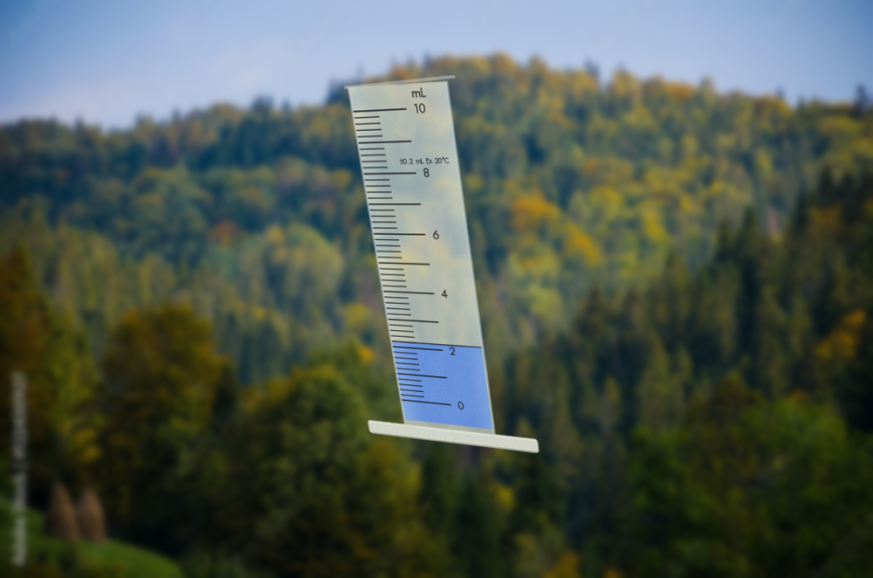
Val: 2.2 mL
